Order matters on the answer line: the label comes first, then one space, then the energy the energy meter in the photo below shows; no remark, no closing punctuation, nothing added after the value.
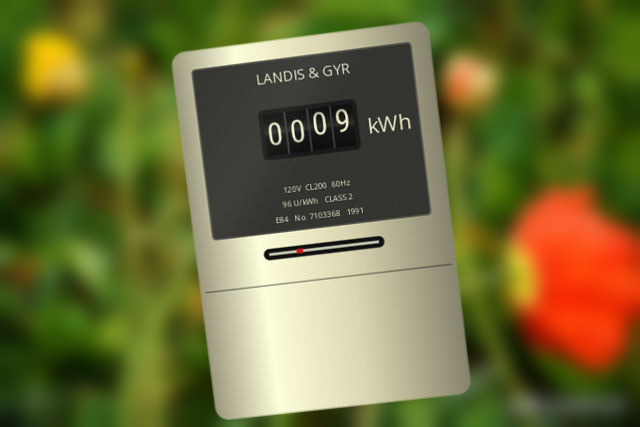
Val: 9 kWh
